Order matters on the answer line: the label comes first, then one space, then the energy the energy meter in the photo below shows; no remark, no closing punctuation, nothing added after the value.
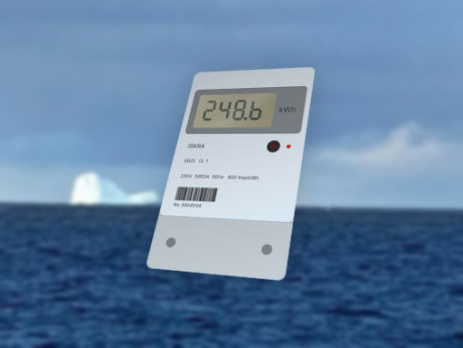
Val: 248.6 kWh
